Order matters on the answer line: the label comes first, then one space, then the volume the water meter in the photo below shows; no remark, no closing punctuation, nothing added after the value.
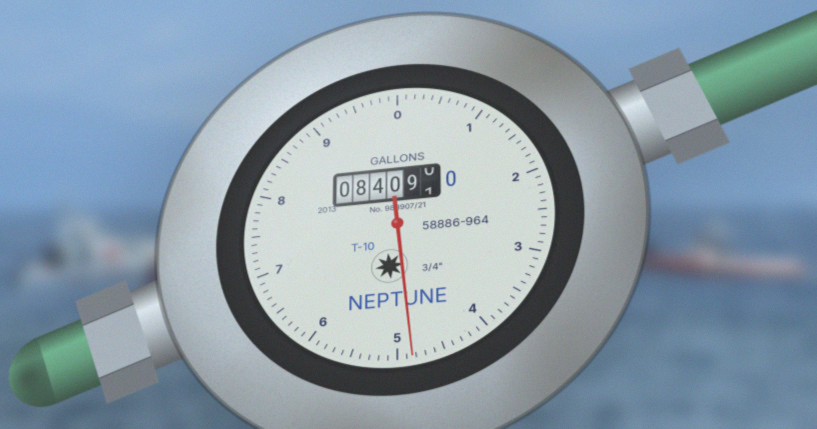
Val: 840904.8 gal
